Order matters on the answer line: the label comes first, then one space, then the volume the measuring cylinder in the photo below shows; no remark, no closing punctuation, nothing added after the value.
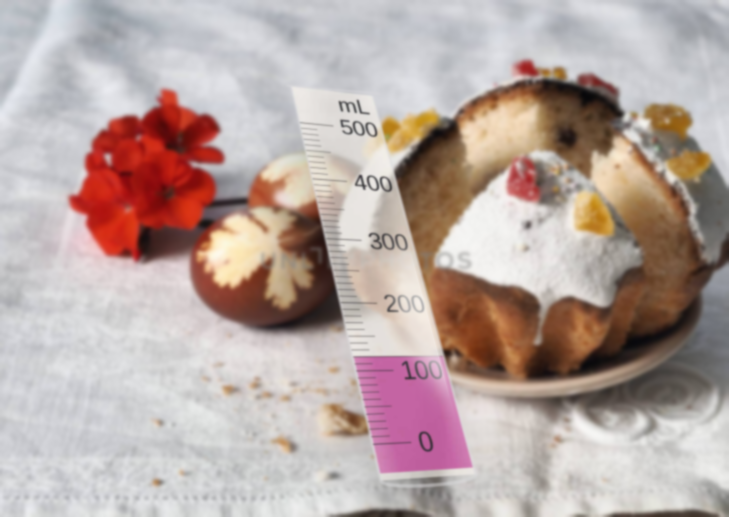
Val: 120 mL
